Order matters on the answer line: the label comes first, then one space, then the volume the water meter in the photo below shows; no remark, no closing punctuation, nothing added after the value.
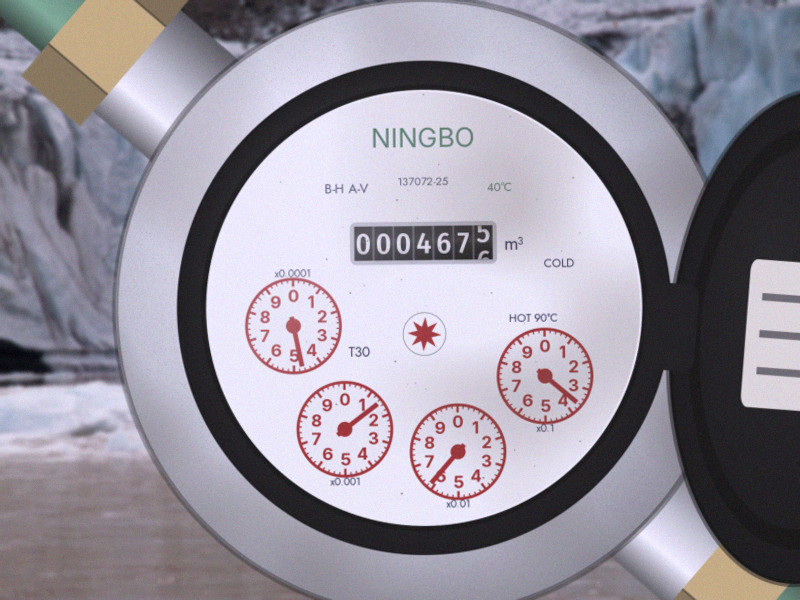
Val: 4675.3614 m³
